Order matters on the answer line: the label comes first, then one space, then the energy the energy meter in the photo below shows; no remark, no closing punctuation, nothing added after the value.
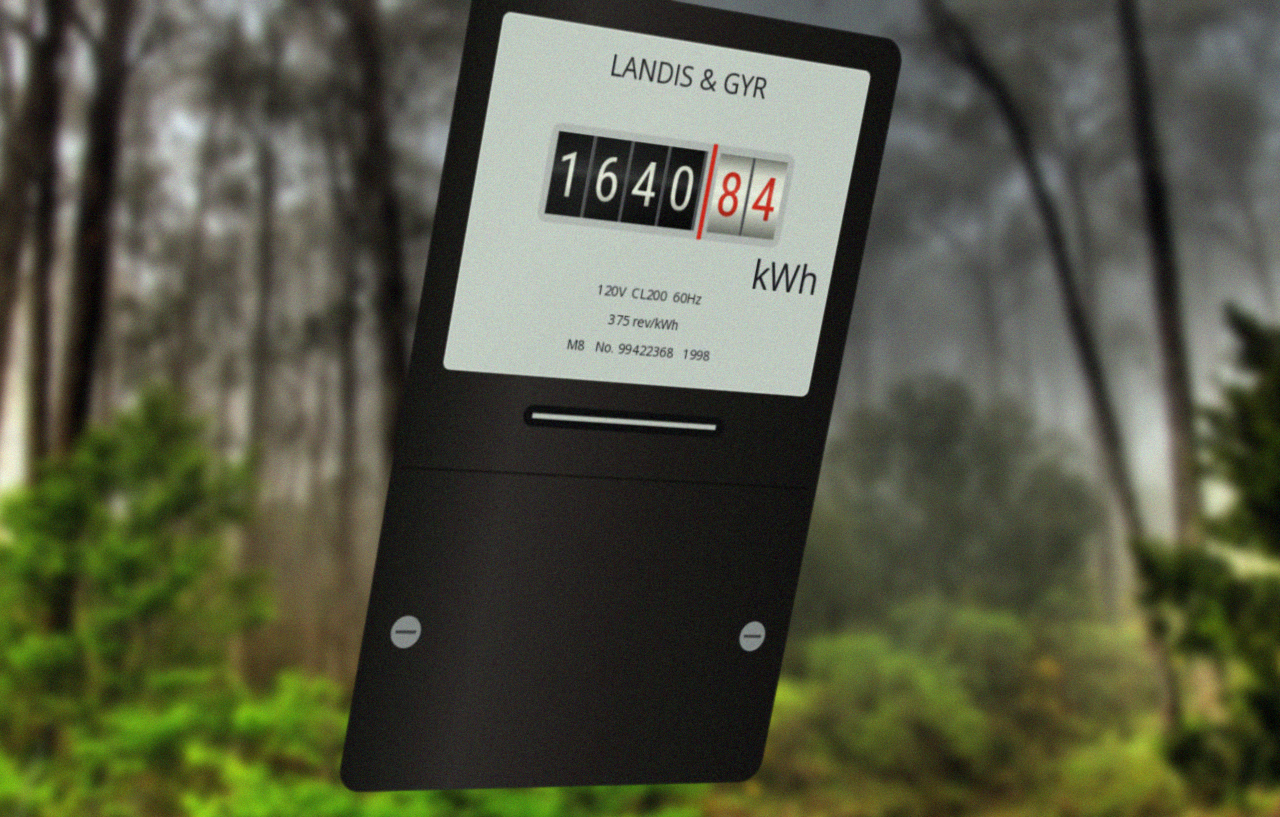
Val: 1640.84 kWh
